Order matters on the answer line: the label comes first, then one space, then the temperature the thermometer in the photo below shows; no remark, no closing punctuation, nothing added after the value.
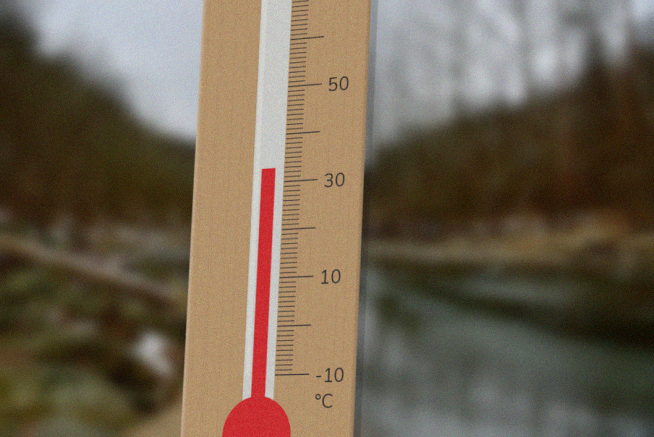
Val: 33 °C
